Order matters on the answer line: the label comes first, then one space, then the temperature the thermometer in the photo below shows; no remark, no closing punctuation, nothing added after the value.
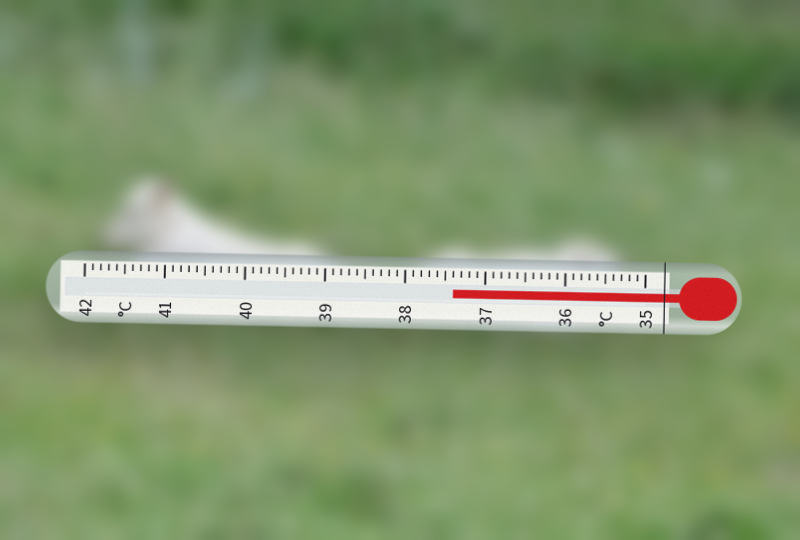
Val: 37.4 °C
